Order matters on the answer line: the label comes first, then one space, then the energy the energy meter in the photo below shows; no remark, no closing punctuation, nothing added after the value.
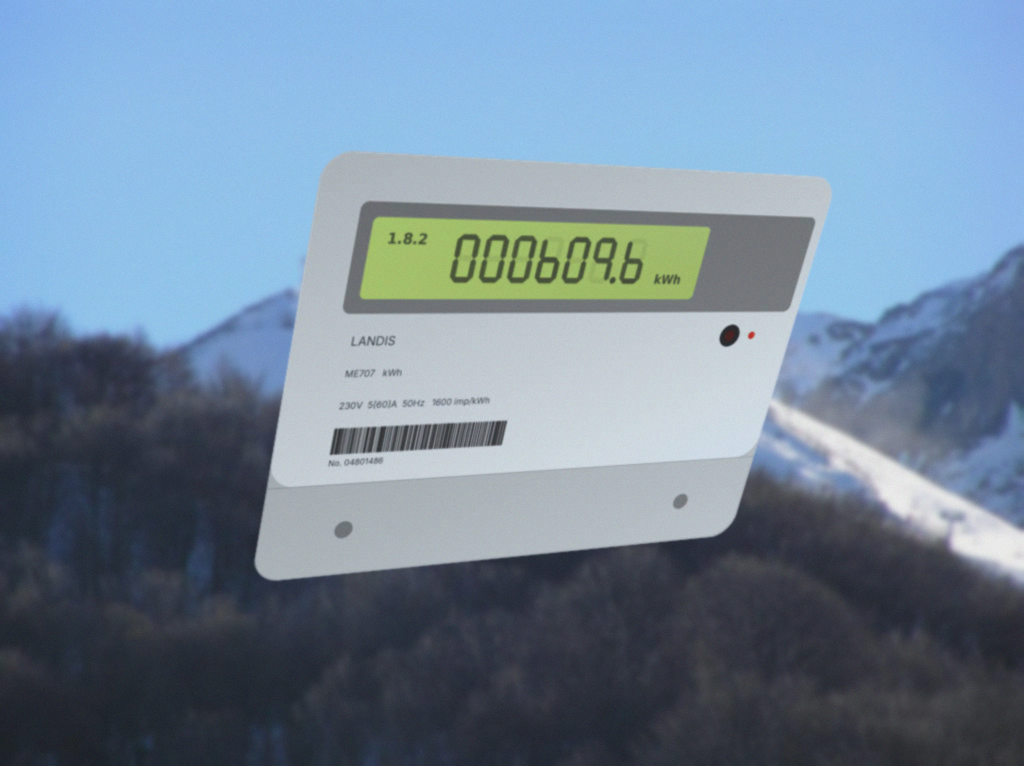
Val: 609.6 kWh
